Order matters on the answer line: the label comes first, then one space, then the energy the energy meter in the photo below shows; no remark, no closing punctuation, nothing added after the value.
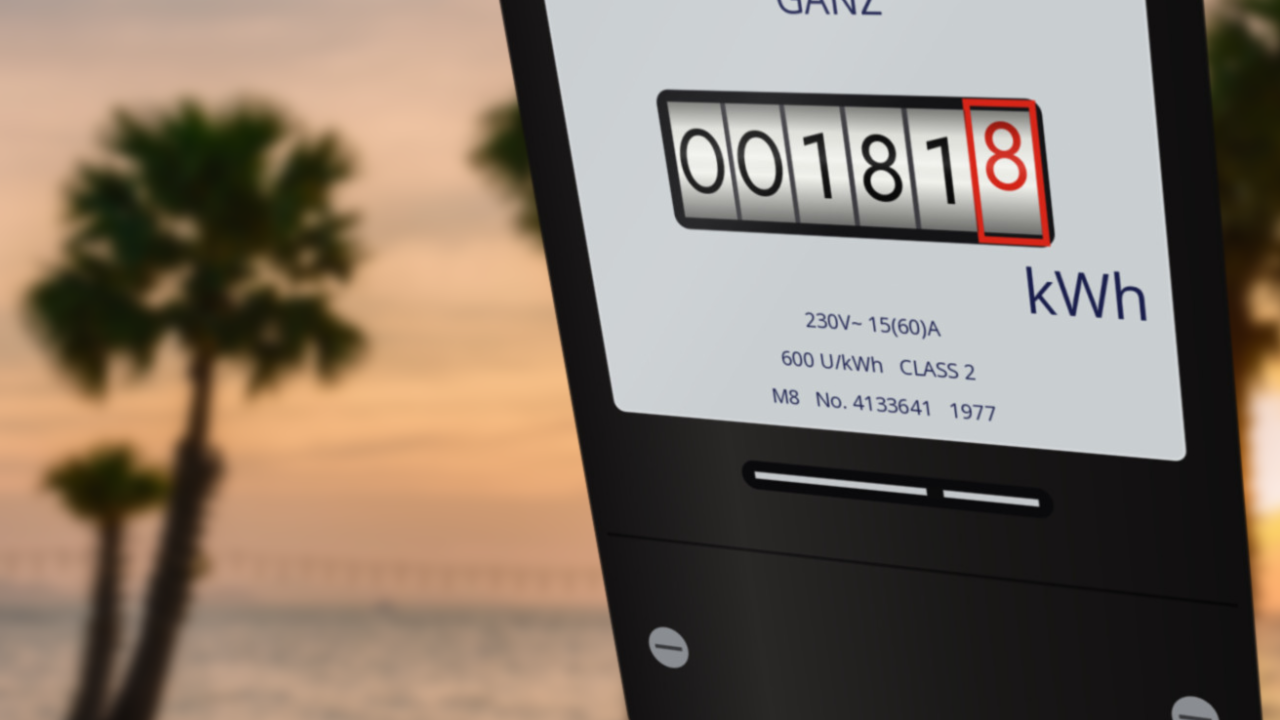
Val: 181.8 kWh
